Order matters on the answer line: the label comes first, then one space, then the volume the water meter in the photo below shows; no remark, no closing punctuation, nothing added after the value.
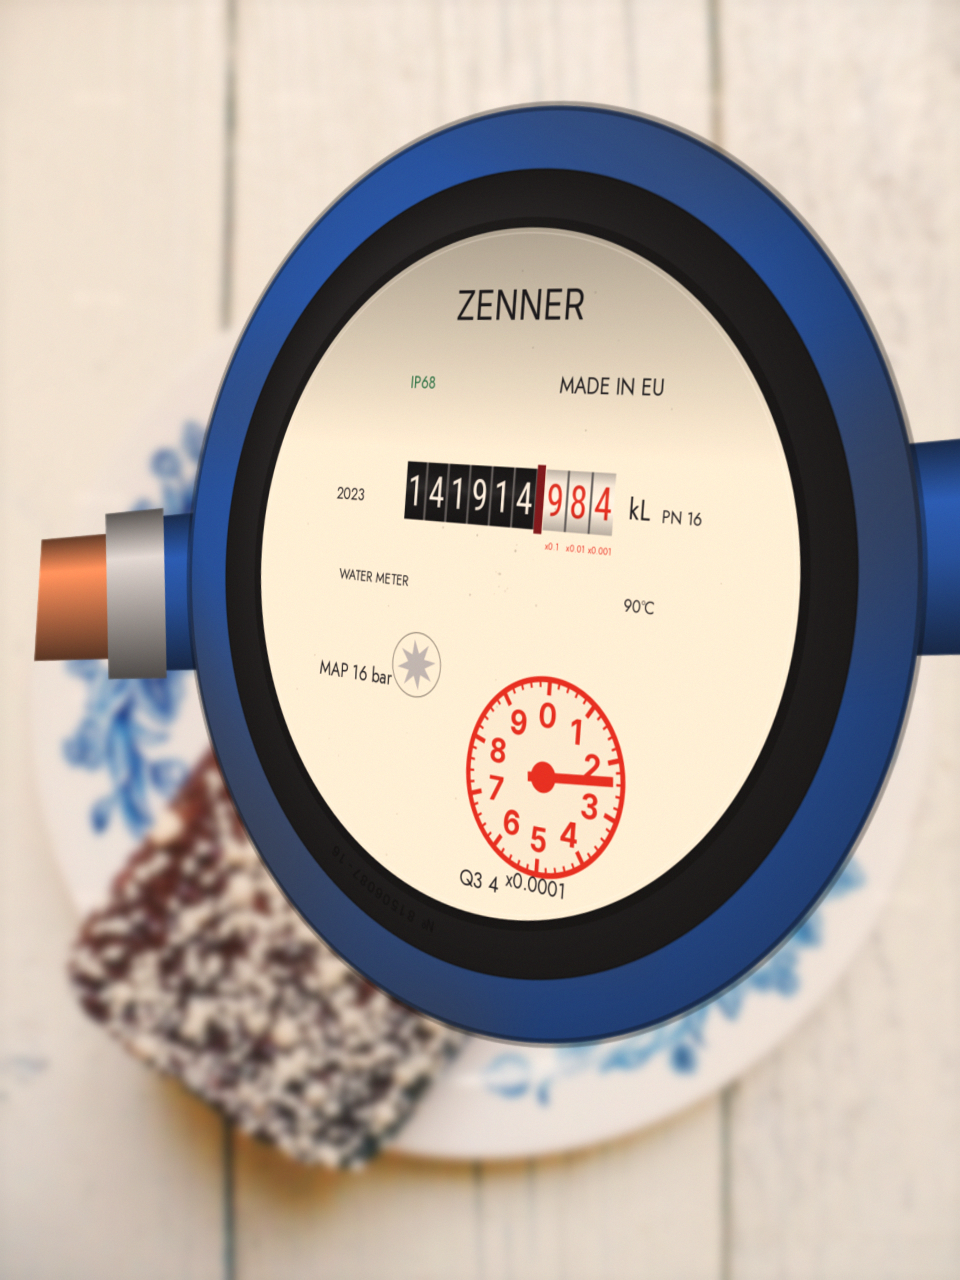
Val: 141914.9842 kL
